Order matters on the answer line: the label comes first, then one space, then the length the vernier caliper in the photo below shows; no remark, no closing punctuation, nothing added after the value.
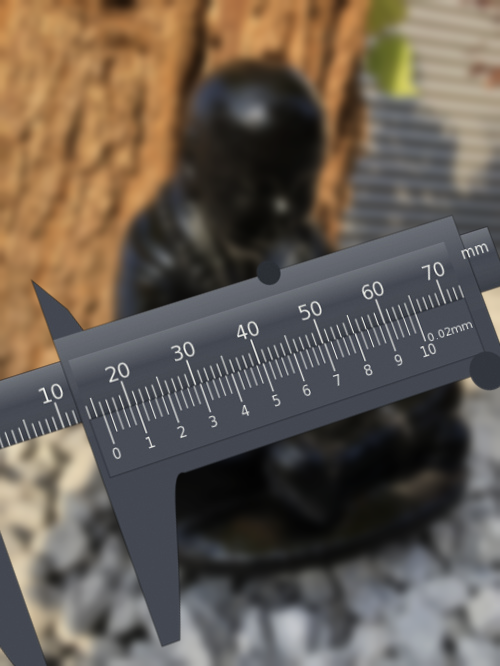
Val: 16.0 mm
